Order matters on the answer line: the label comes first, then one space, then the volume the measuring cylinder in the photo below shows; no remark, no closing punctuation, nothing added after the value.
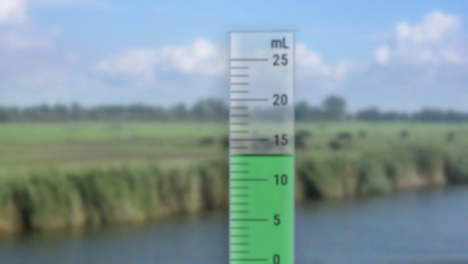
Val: 13 mL
